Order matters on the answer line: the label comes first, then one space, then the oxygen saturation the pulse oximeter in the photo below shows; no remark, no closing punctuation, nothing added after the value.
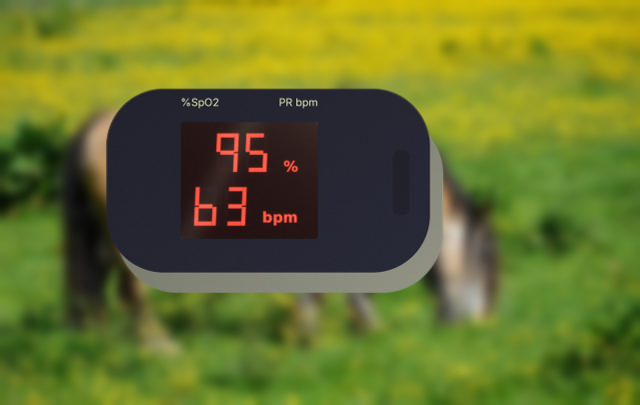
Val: 95 %
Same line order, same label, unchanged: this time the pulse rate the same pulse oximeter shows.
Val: 63 bpm
